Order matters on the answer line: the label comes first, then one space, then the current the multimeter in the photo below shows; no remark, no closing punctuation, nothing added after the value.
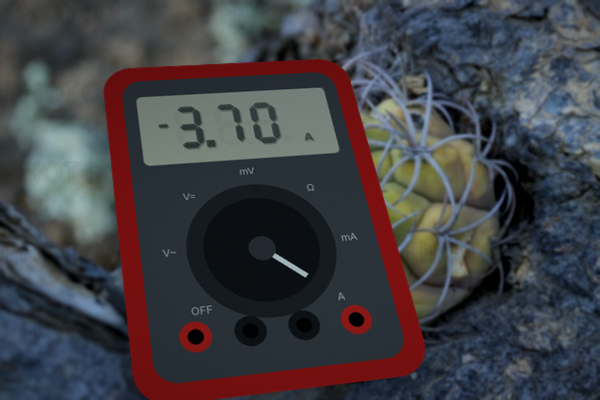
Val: -3.70 A
